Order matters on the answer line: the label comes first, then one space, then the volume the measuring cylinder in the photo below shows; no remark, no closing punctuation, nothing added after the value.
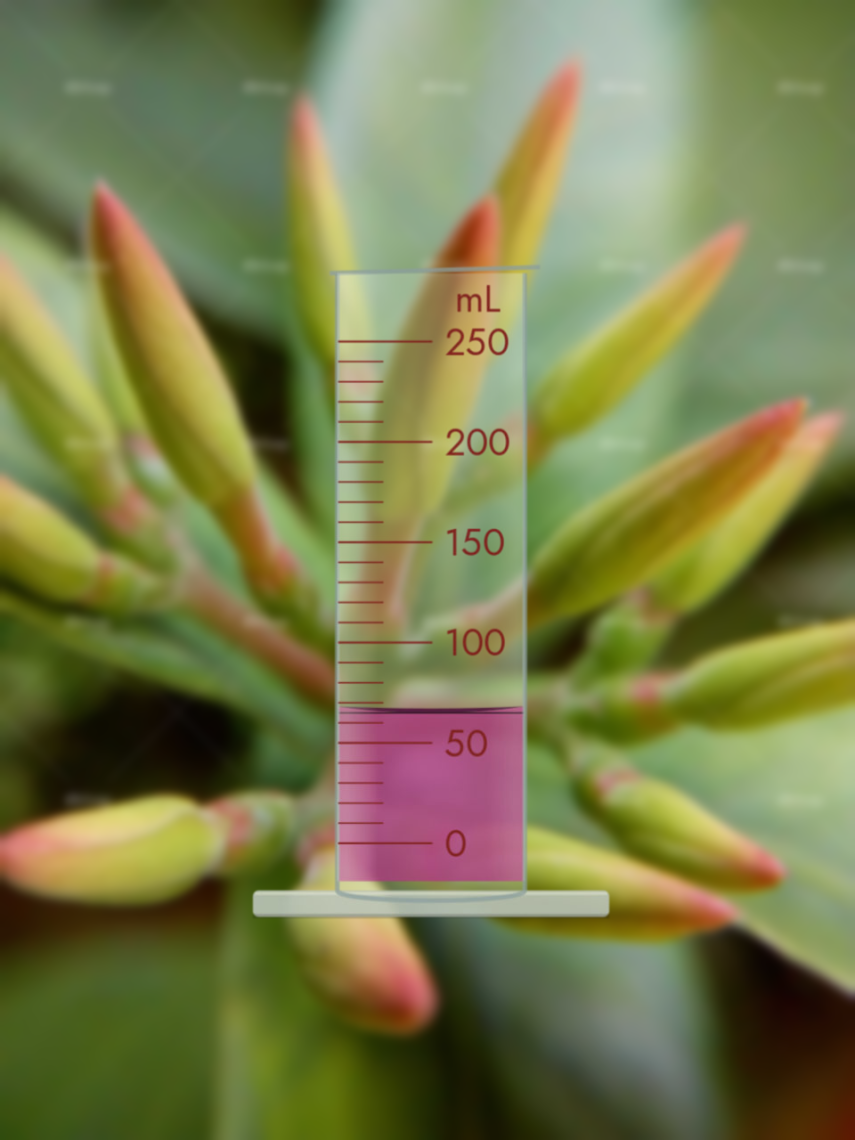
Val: 65 mL
